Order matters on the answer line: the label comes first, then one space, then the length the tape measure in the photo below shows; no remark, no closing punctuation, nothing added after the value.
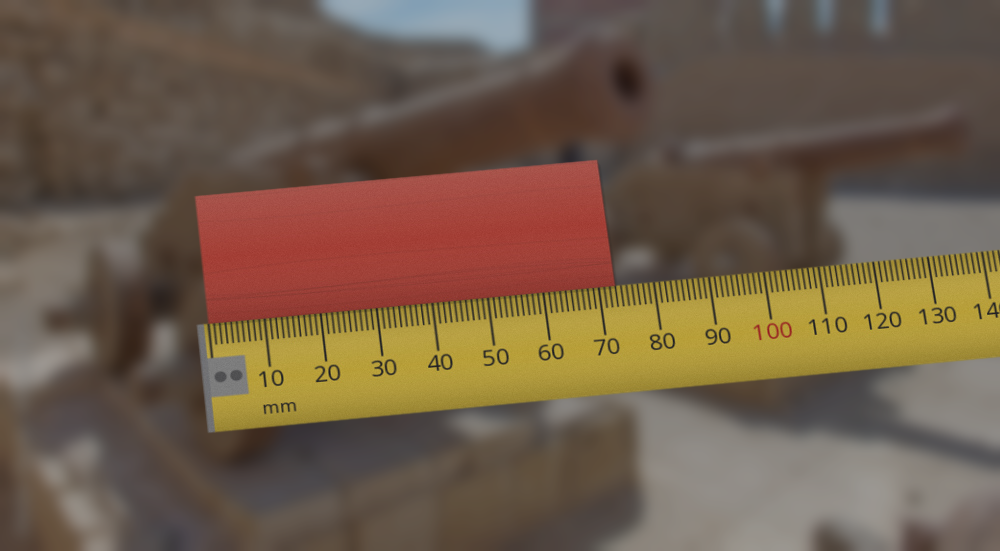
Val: 73 mm
